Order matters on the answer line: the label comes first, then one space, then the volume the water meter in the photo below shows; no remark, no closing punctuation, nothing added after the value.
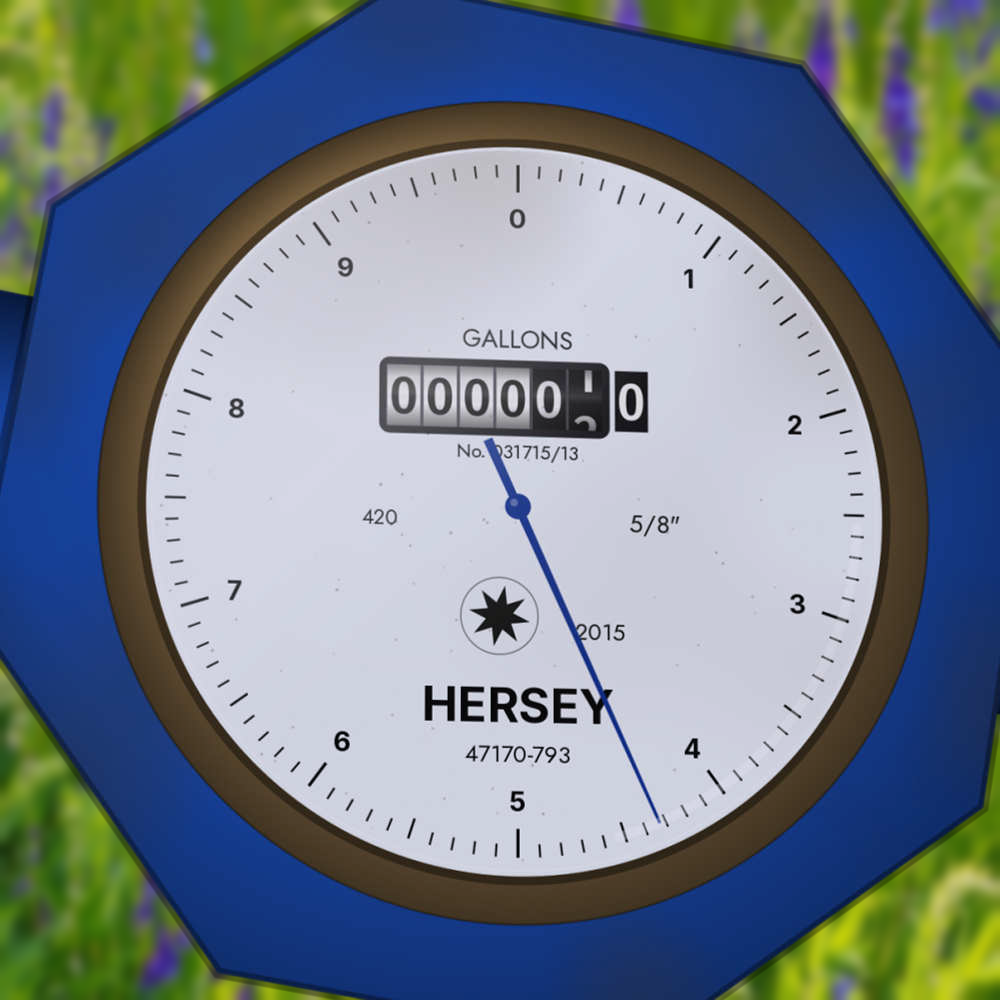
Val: 14.3 gal
